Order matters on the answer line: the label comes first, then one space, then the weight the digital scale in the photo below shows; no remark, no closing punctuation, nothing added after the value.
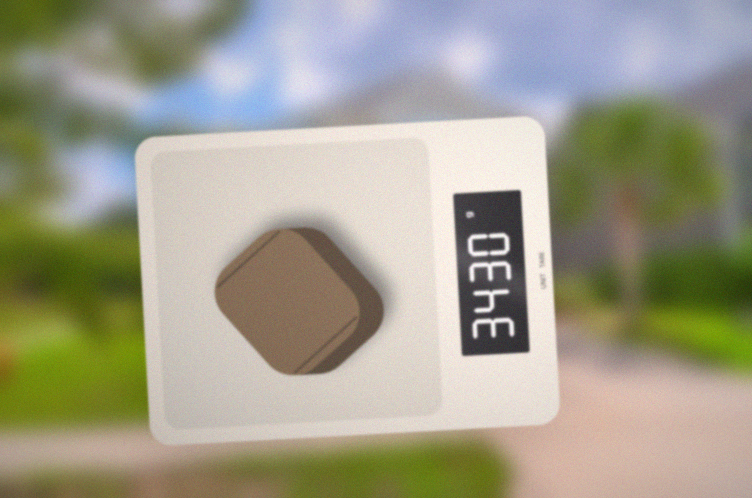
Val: 3430 g
